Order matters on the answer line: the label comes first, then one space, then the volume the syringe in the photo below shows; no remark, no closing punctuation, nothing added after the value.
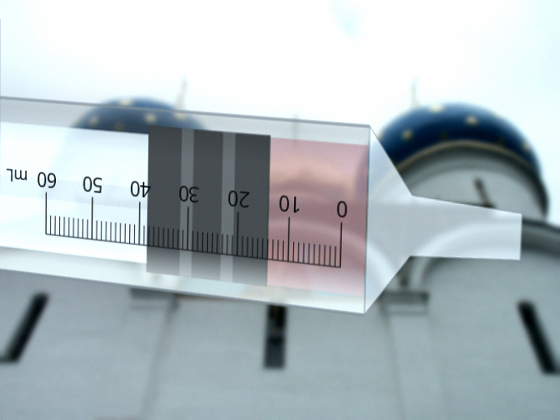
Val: 14 mL
